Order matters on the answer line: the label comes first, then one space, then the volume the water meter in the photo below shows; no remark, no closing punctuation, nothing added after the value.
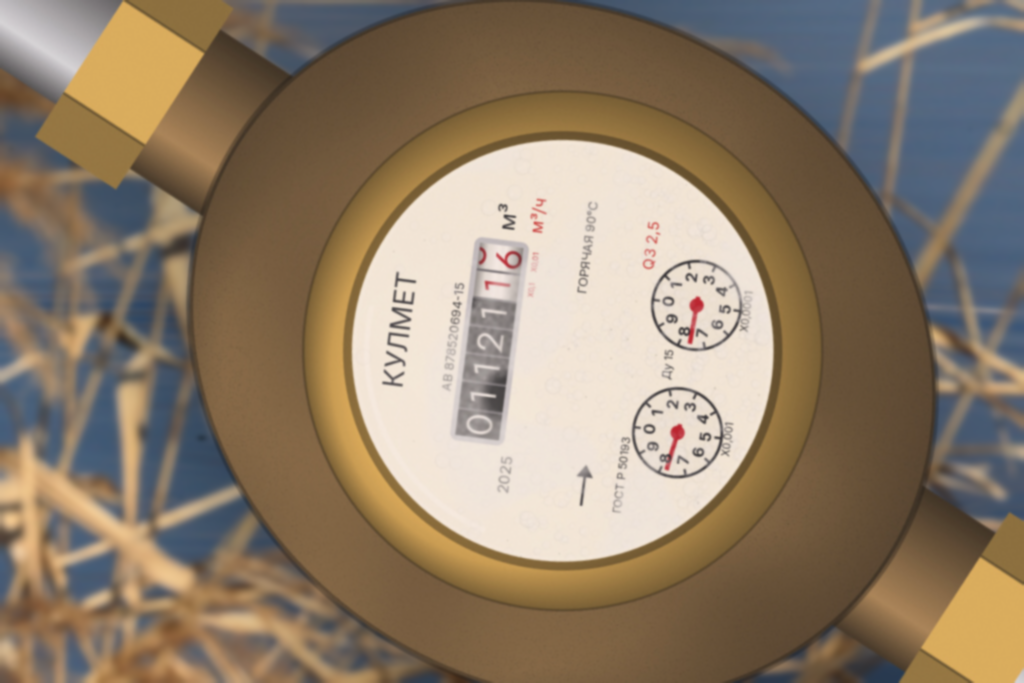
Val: 1121.1577 m³
